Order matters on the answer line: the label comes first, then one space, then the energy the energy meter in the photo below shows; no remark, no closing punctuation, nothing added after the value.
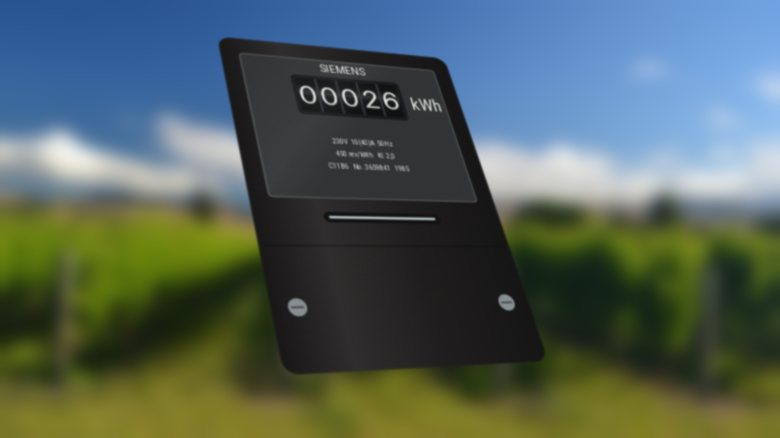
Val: 26 kWh
